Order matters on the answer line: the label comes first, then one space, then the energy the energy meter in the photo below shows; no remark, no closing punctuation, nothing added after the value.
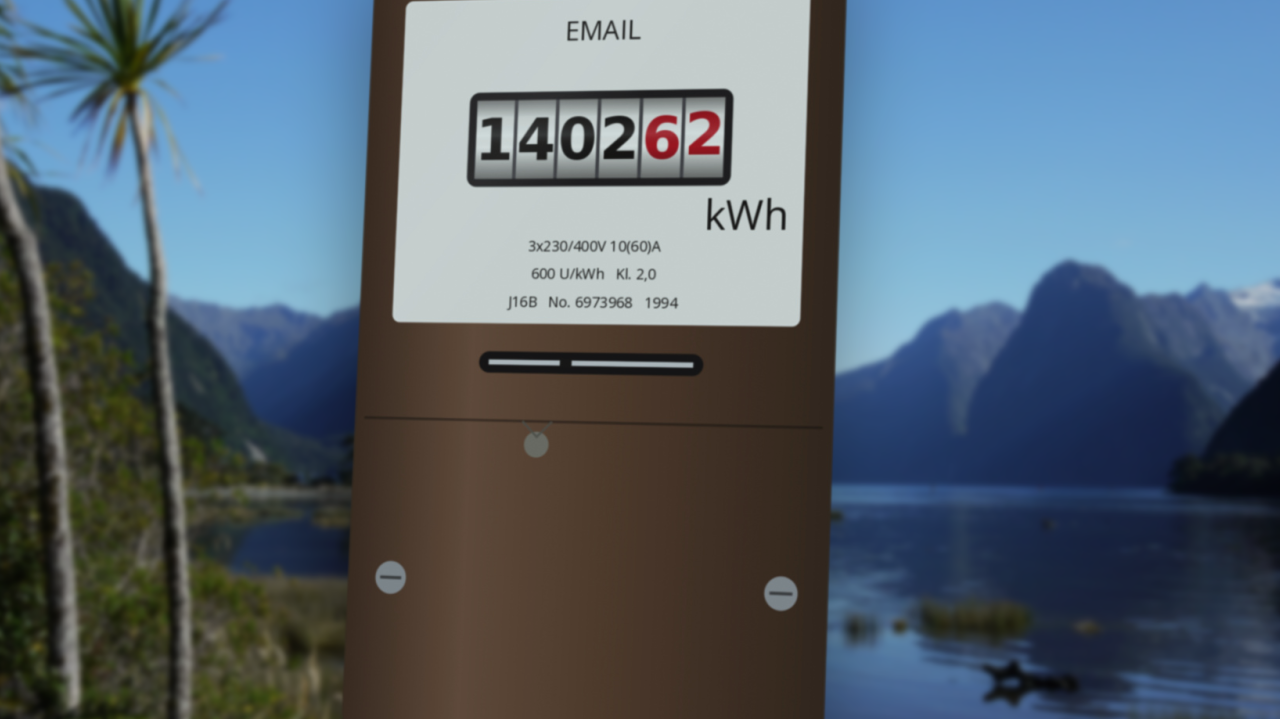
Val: 1402.62 kWh
